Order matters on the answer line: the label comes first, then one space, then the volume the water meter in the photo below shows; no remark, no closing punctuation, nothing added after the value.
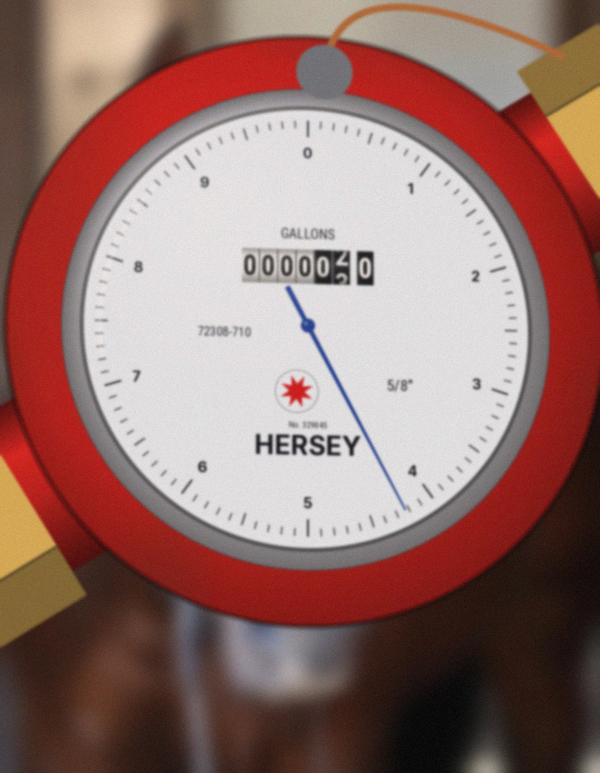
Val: 24.2 gal
